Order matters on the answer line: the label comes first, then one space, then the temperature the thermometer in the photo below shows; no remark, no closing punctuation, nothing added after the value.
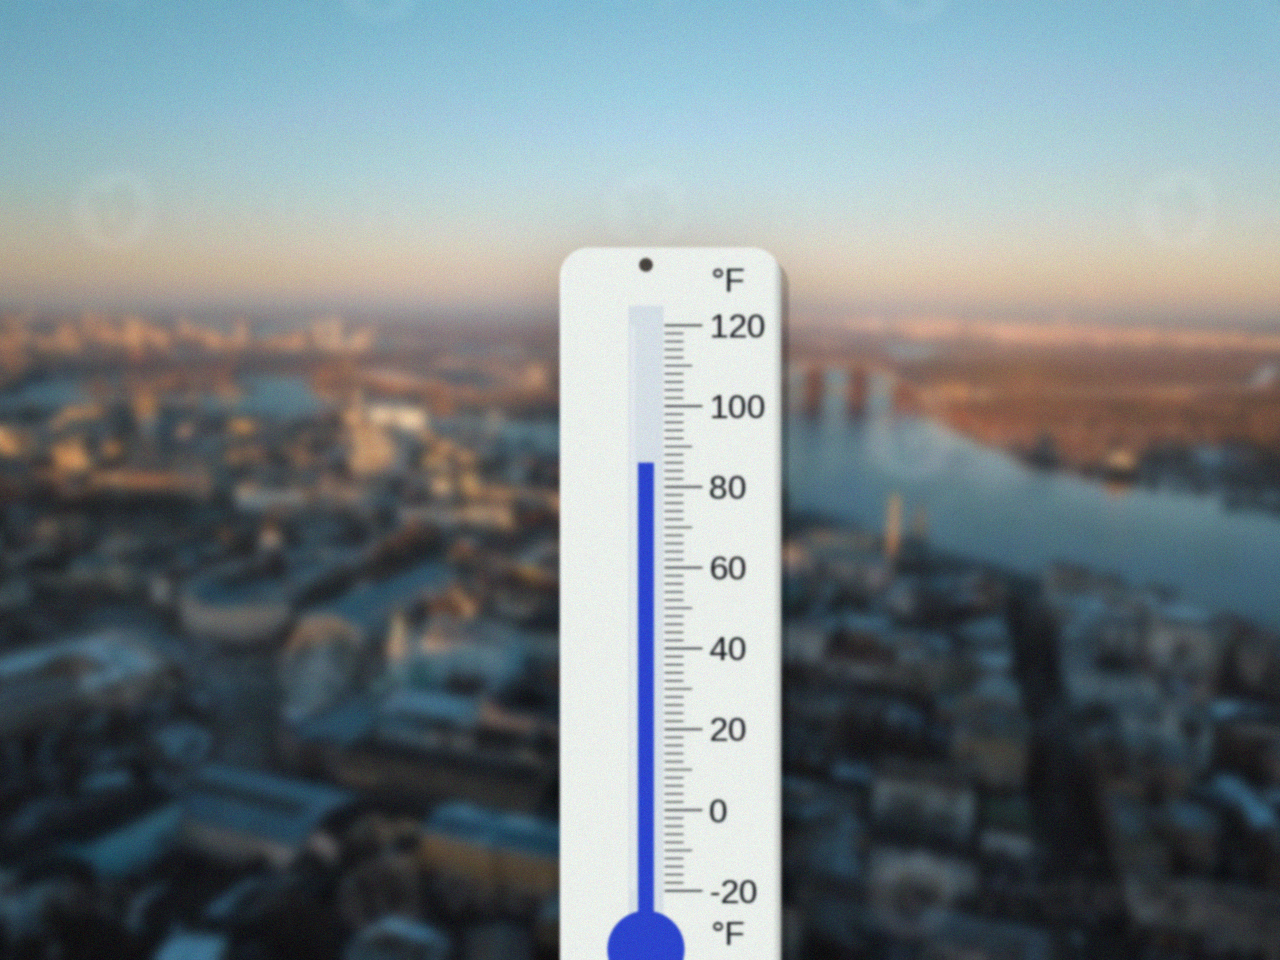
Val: 86 °F
